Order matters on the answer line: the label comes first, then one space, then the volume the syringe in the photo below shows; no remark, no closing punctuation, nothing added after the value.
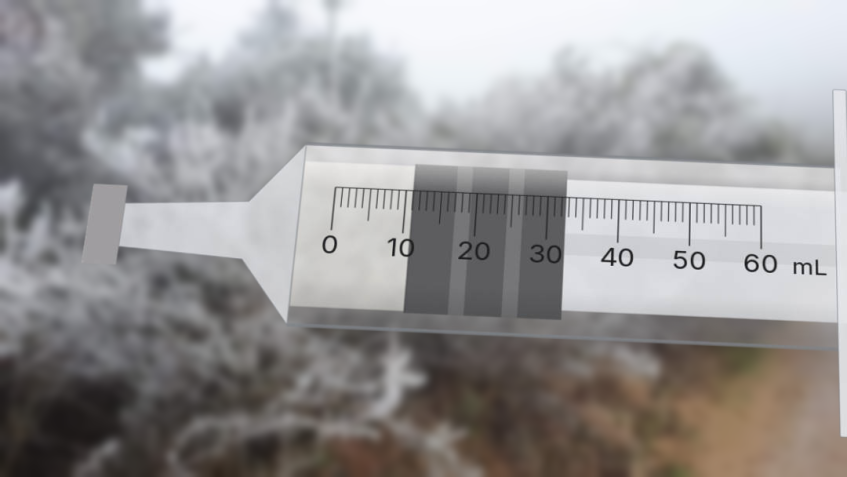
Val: 11 mL
